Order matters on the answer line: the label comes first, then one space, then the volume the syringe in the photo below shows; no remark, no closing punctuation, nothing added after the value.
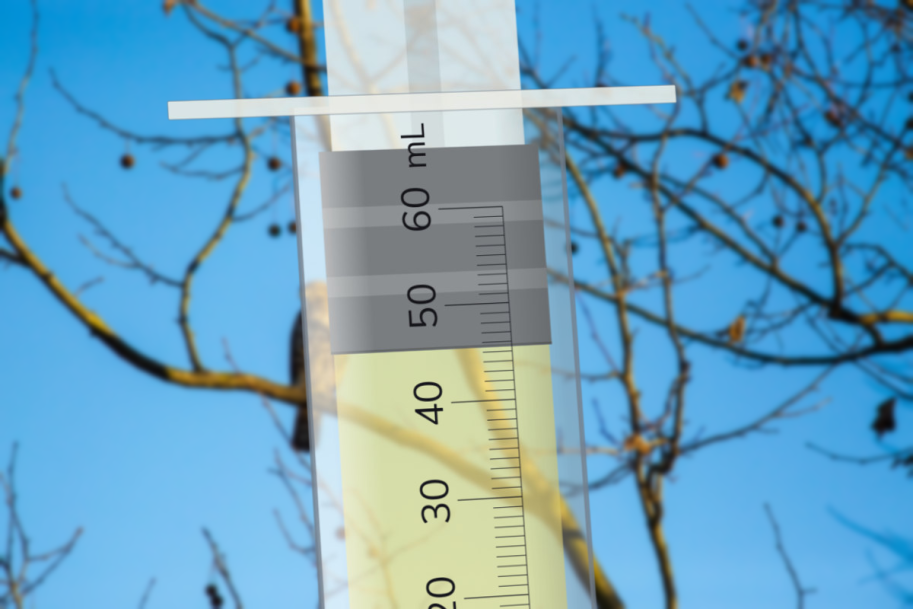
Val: 45.5 mL
